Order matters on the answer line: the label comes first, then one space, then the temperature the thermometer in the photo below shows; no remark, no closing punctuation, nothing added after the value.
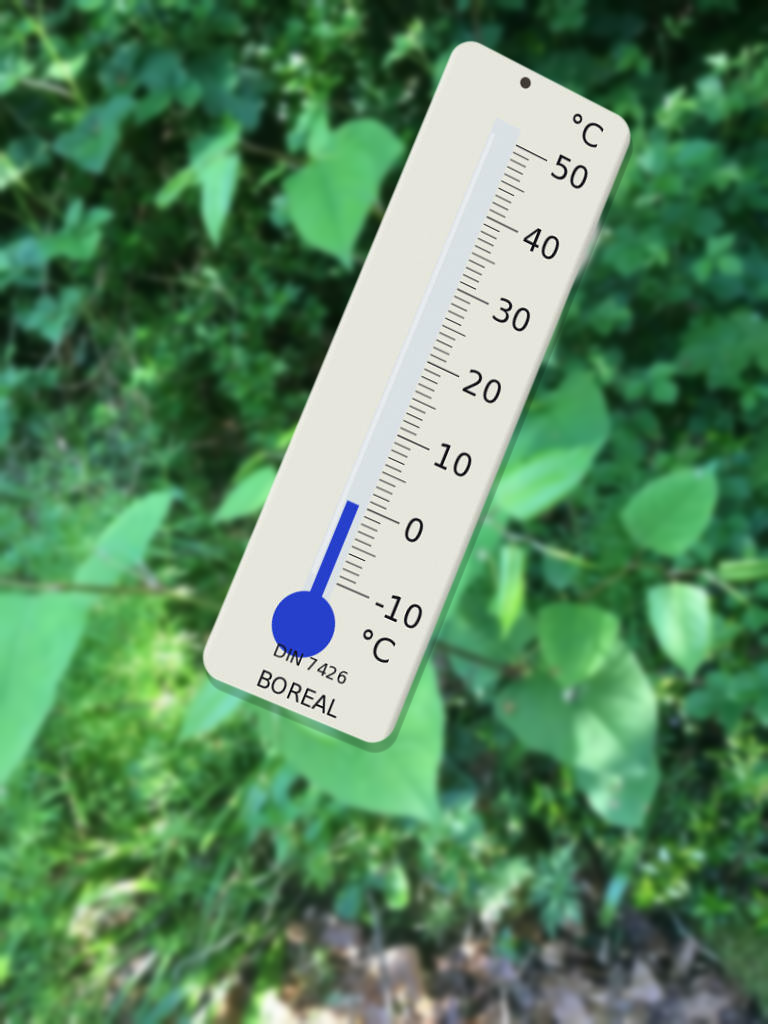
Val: 0 °C
